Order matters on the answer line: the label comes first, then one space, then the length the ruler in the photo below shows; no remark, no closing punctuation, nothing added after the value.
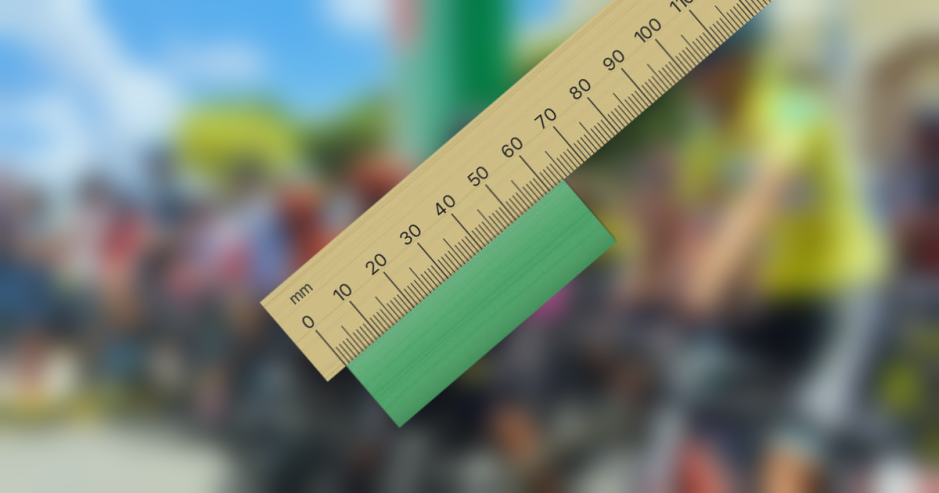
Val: 64 mm
